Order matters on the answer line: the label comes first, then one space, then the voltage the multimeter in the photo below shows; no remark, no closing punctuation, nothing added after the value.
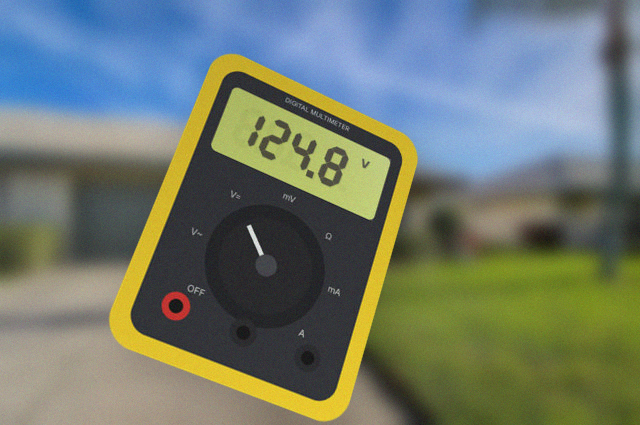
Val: 124.8 V
